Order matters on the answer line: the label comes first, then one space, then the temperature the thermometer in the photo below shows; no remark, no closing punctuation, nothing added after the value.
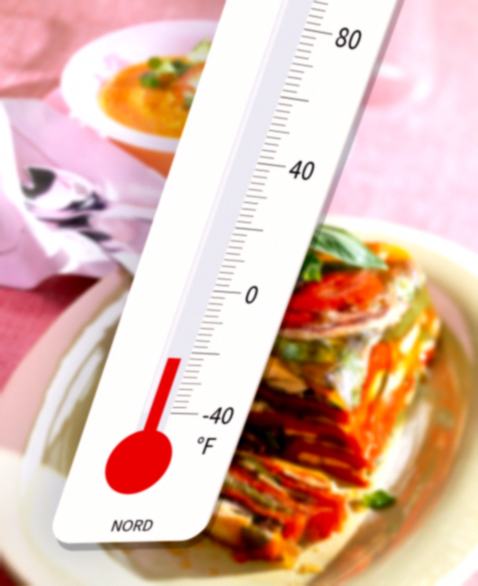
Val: -22 °F
